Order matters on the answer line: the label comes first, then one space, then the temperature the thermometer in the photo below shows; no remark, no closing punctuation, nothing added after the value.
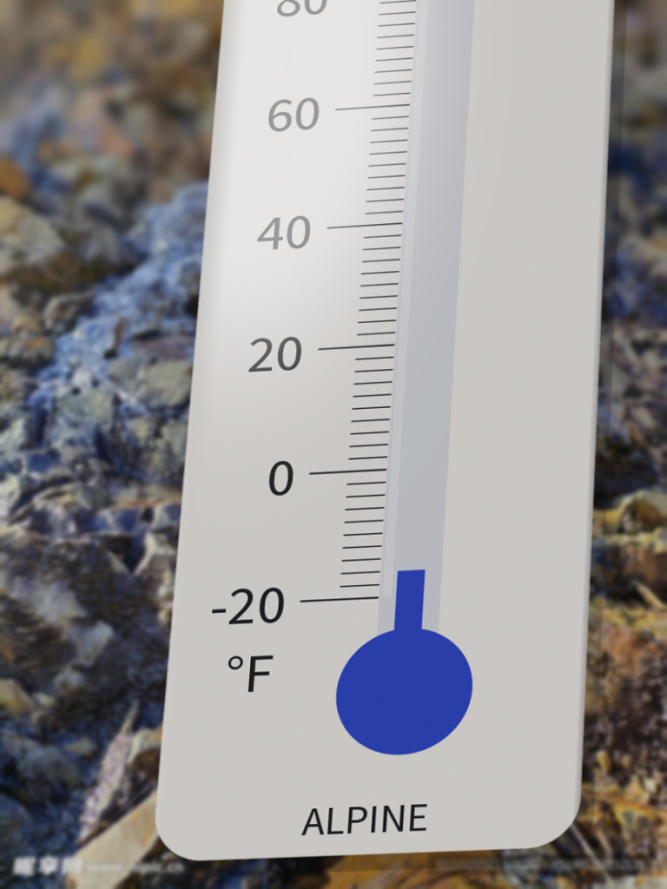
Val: -16 °F
